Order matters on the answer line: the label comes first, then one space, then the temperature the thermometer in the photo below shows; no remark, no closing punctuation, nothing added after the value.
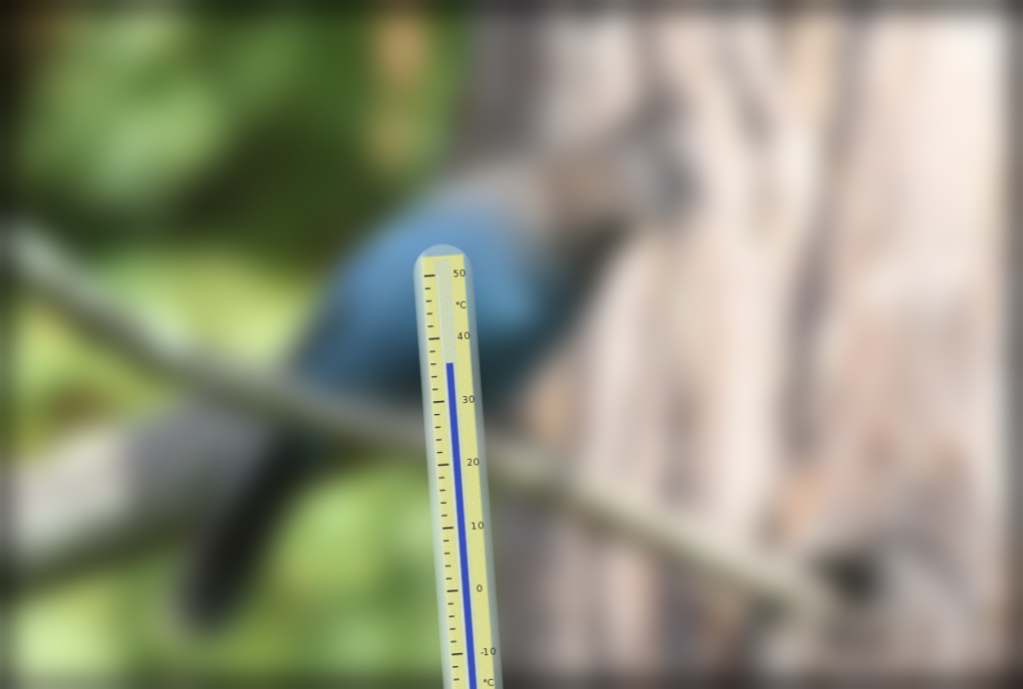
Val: 36 °C
